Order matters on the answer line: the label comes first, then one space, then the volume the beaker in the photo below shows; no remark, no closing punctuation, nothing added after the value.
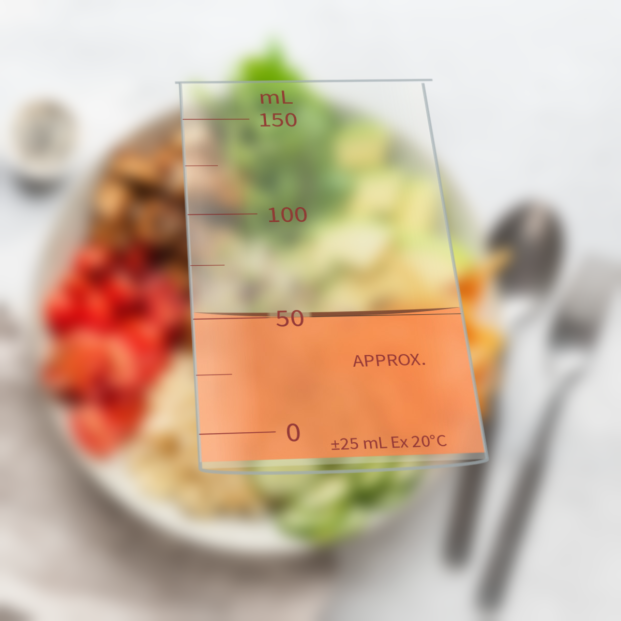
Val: 50 mL
